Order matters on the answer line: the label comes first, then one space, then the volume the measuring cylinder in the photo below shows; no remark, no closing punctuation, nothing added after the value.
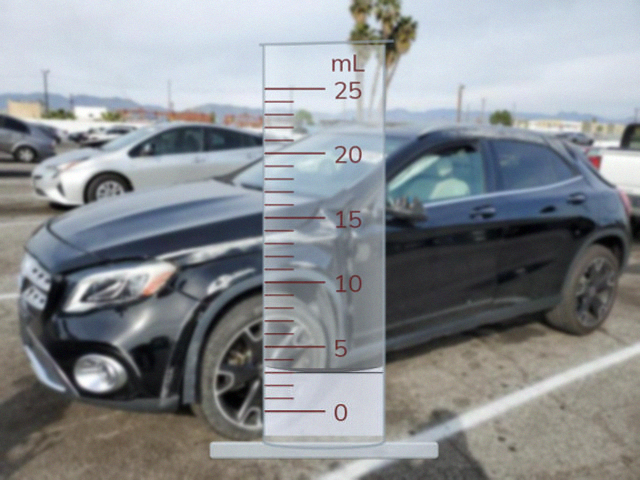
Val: 3 mL
